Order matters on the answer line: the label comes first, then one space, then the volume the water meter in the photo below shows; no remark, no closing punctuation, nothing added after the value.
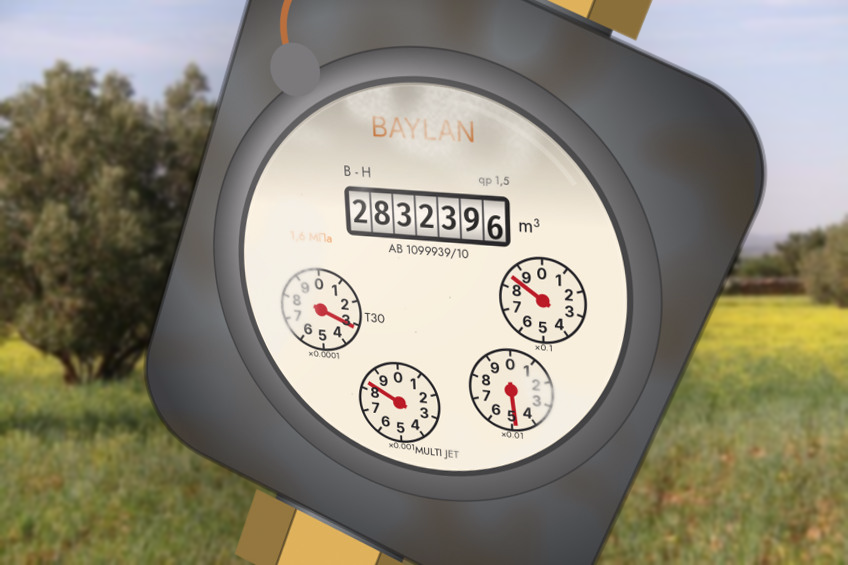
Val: 2832395.8483 m³
